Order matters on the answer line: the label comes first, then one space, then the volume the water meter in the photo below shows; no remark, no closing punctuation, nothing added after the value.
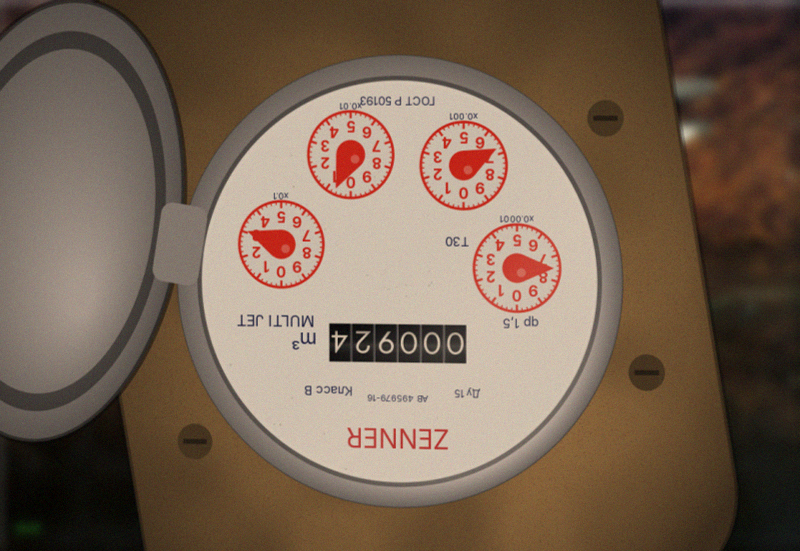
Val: 924.3067 m³
